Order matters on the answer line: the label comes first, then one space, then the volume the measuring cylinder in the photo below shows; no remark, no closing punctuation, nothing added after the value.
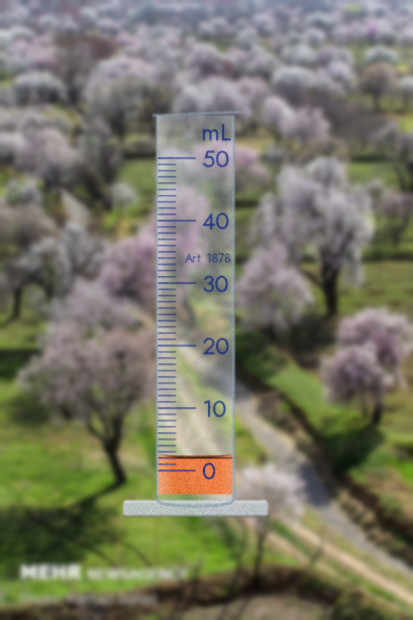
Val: 2 mL
